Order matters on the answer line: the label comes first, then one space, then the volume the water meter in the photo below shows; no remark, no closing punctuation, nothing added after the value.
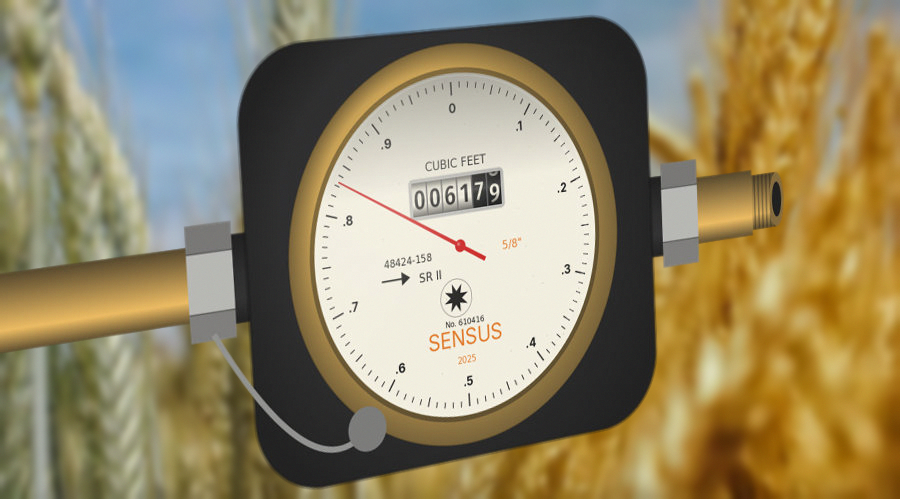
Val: 6178.83 ft³
